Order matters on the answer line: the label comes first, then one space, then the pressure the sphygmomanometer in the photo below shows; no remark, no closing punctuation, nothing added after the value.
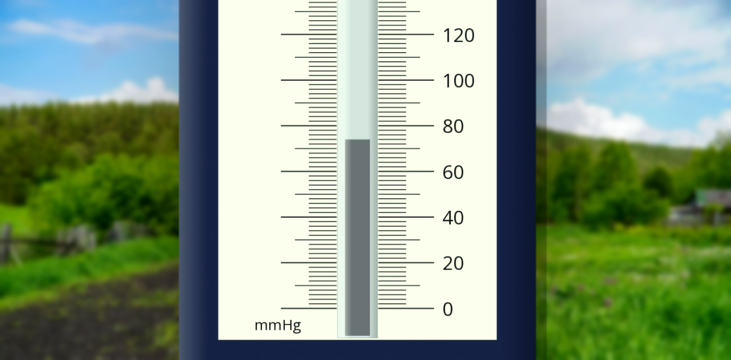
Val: 74 mmHg
